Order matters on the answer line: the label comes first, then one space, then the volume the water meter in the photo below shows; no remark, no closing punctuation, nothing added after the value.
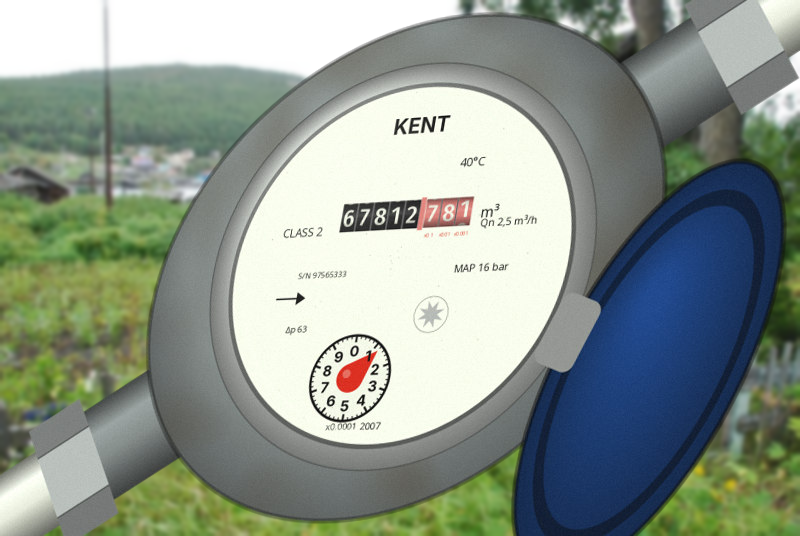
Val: 67812.7811 m³
